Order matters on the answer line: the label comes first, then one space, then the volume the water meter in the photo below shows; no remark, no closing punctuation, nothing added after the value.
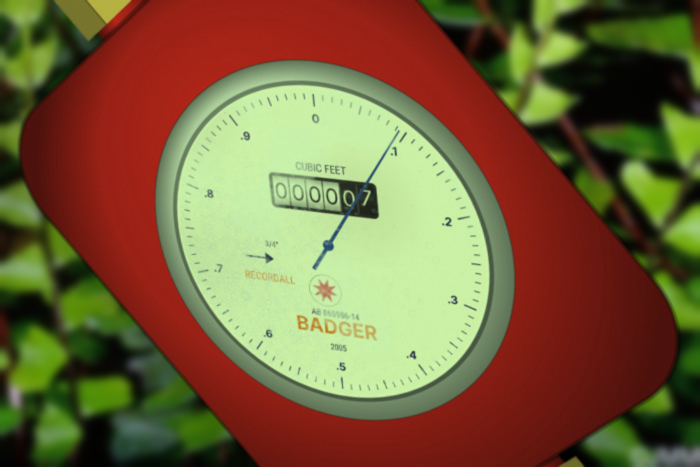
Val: 7.09 ft³
